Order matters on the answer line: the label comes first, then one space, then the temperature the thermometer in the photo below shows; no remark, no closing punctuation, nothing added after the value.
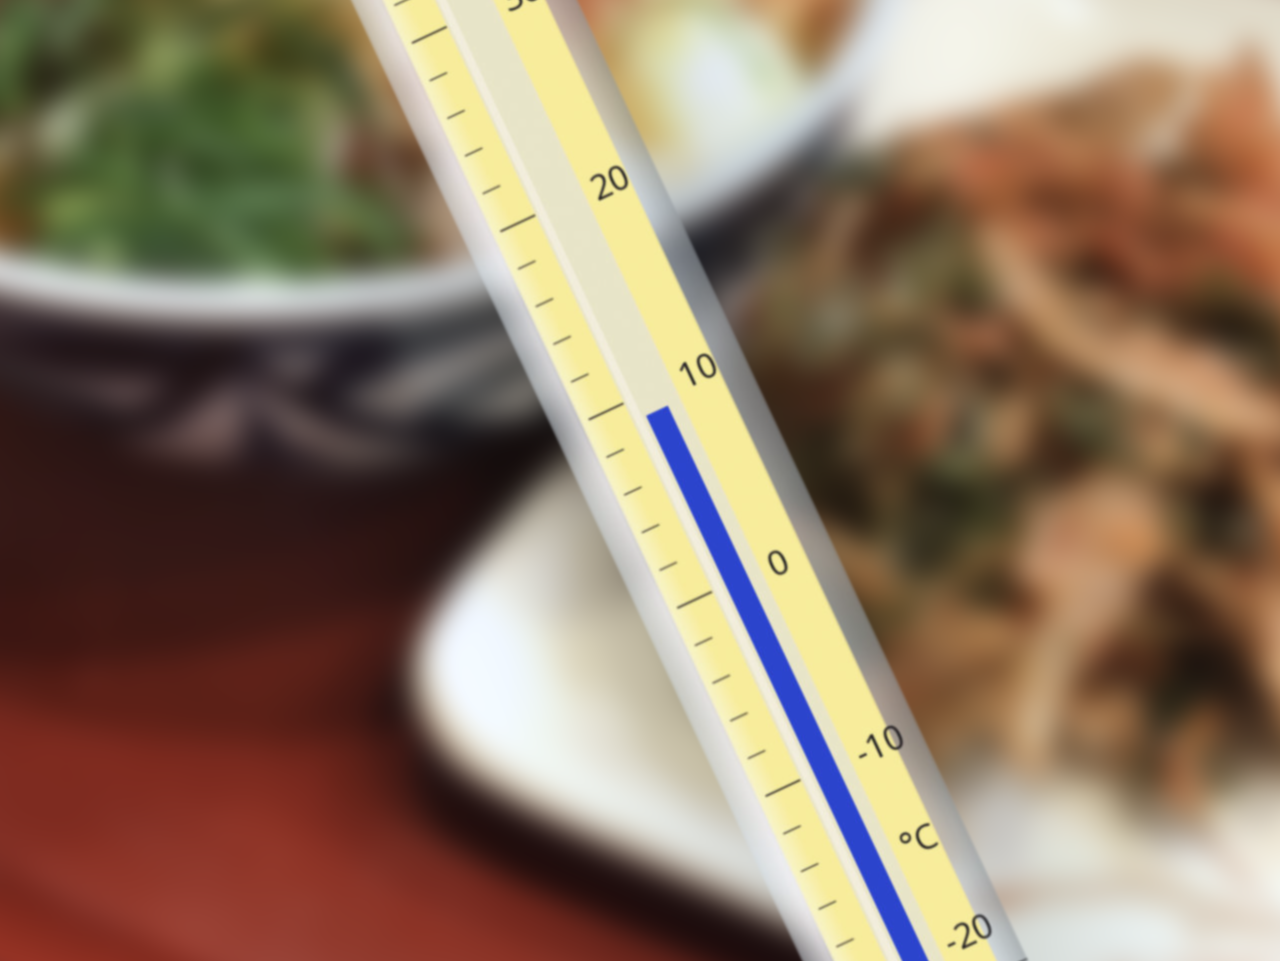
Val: 9 °C
